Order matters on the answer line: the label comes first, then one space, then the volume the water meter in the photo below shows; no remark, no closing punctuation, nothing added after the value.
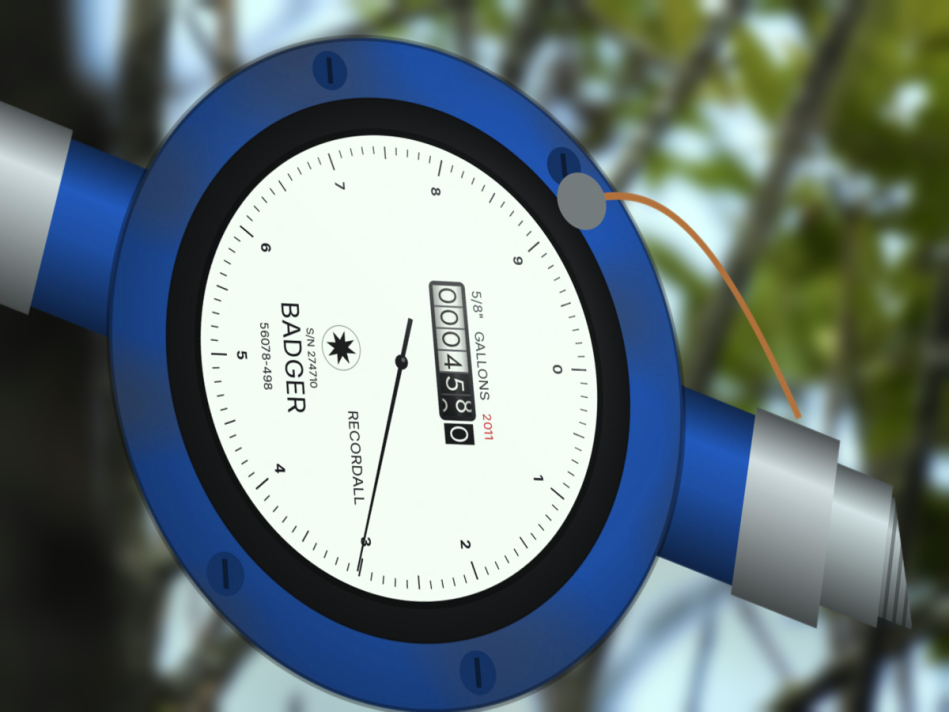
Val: 4583.0 gal
